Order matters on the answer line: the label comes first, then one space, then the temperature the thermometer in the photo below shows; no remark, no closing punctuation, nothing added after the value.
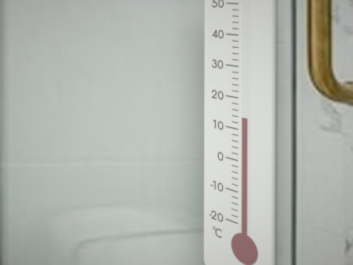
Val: 14 °C
